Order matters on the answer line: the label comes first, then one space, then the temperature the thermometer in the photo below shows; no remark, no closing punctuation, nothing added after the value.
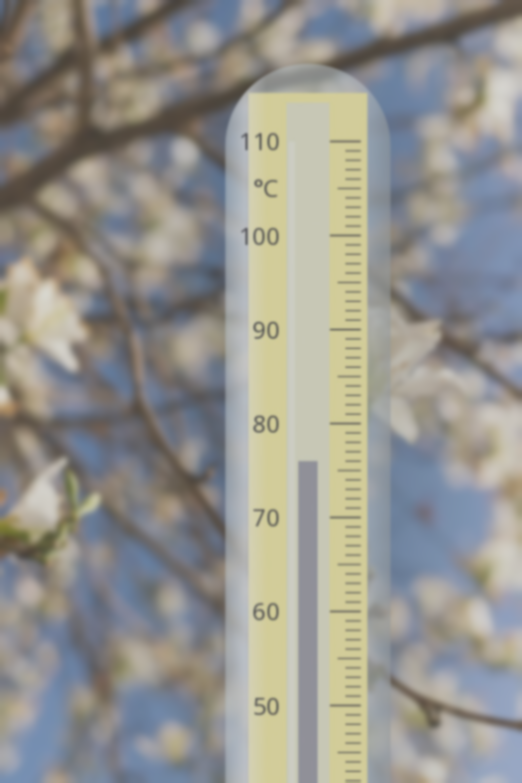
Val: 76 °C
